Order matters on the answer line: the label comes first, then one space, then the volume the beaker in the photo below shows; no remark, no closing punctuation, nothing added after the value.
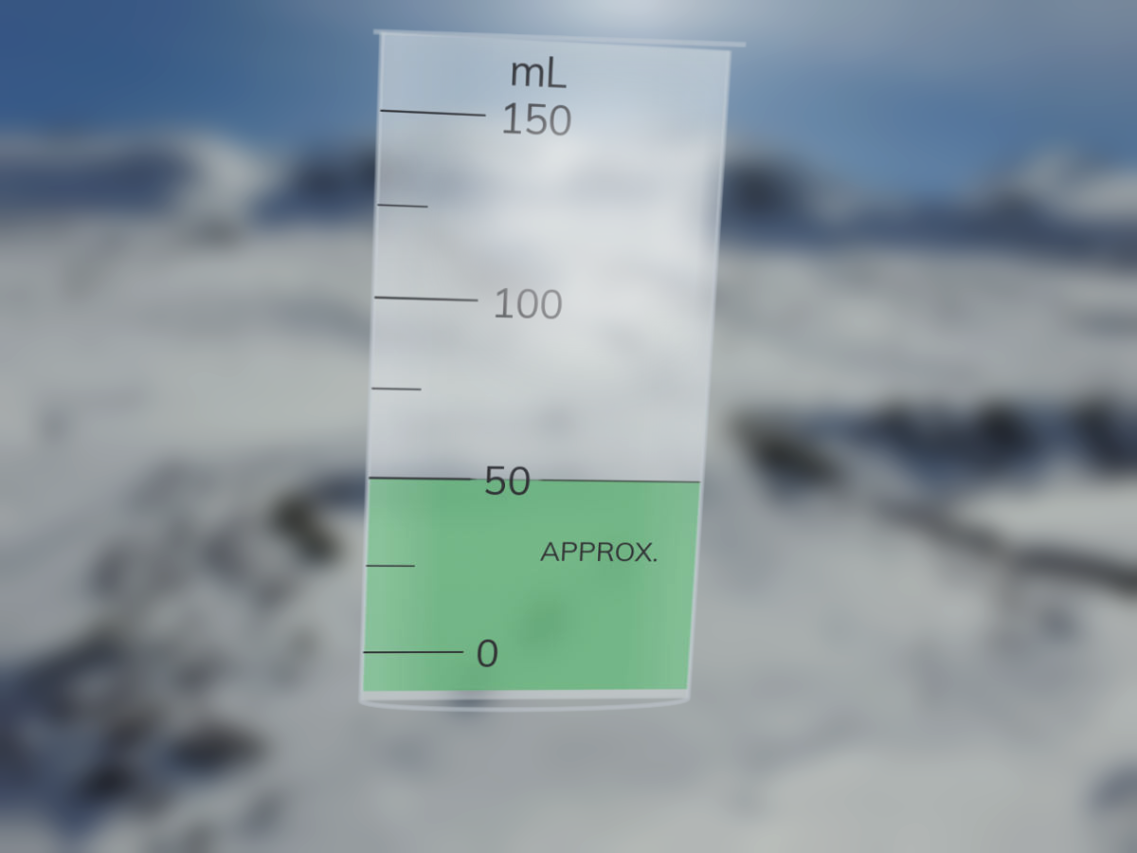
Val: 50 mL
